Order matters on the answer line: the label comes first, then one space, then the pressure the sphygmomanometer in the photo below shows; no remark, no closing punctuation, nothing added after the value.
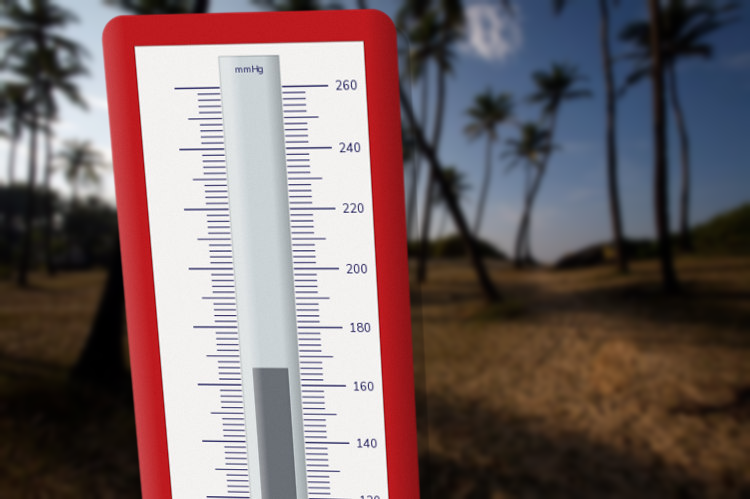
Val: 166 mmHg
